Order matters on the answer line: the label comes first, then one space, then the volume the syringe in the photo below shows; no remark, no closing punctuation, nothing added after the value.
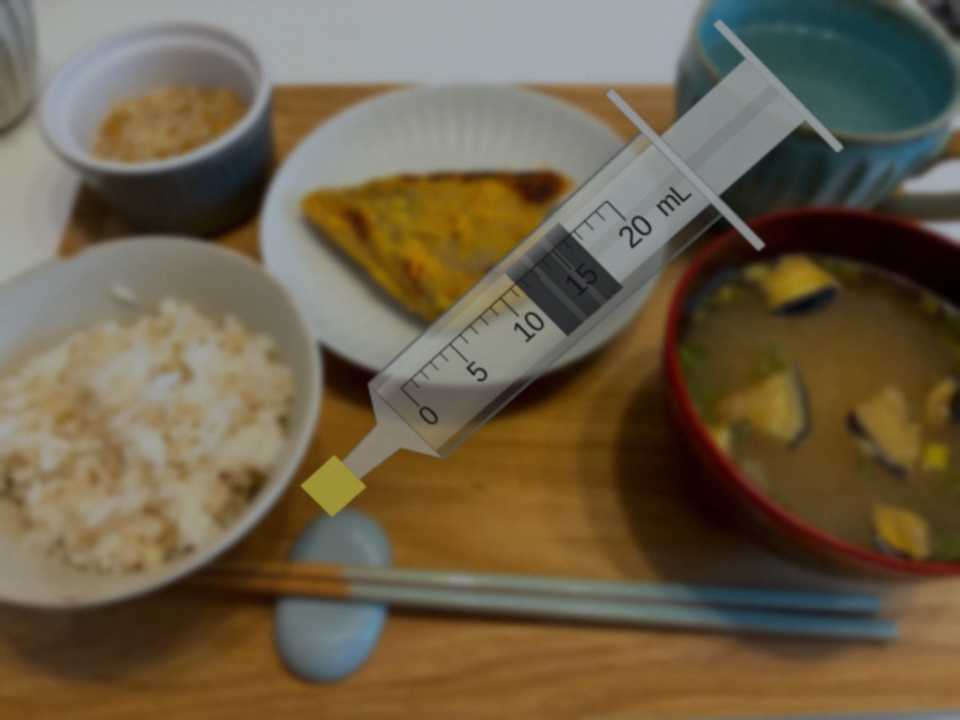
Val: 11.5 mL
